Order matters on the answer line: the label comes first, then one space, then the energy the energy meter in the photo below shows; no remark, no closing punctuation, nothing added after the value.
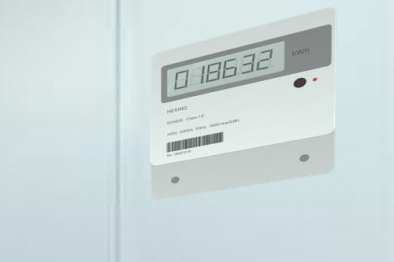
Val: 18632 kWh
